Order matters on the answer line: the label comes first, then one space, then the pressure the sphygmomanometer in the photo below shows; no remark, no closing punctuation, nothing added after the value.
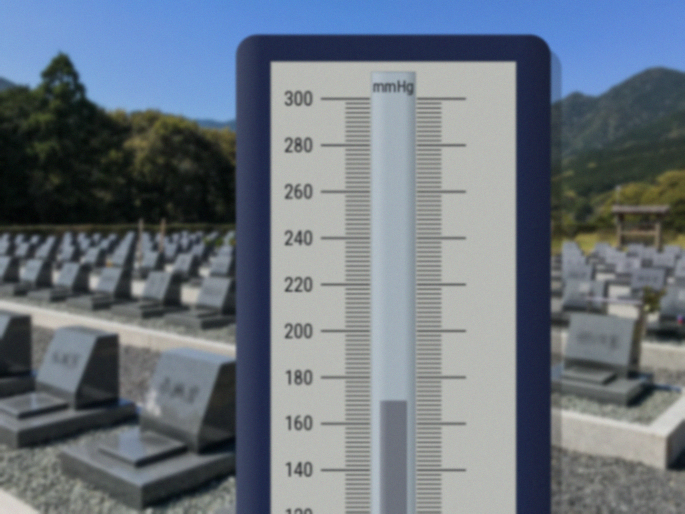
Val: 170 mmHg
